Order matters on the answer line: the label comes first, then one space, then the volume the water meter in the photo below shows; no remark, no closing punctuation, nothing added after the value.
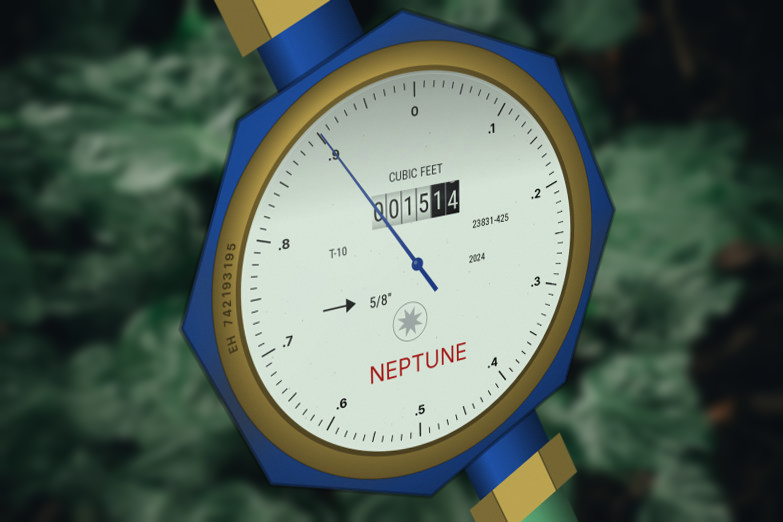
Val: 1513.90 ft³
